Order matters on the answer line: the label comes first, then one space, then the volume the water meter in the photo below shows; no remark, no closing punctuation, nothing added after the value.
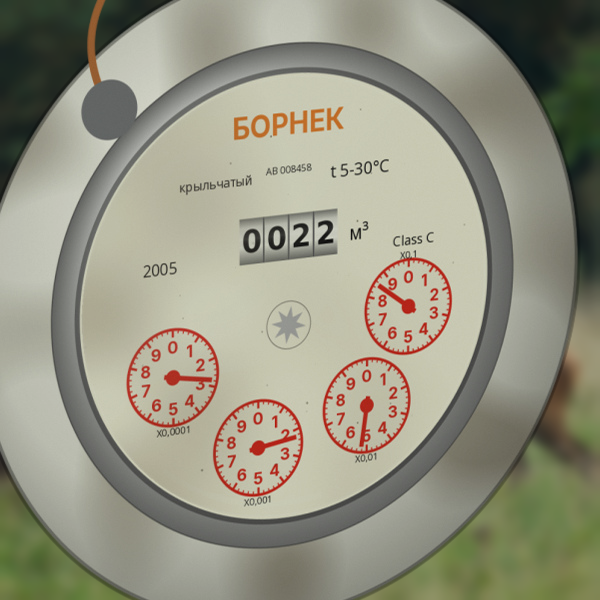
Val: 22.8522 m³
